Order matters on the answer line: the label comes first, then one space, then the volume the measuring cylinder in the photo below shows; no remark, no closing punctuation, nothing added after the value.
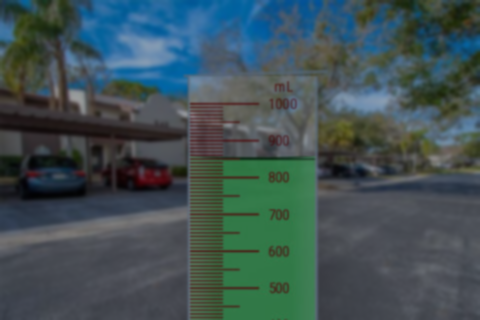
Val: 850 mL
